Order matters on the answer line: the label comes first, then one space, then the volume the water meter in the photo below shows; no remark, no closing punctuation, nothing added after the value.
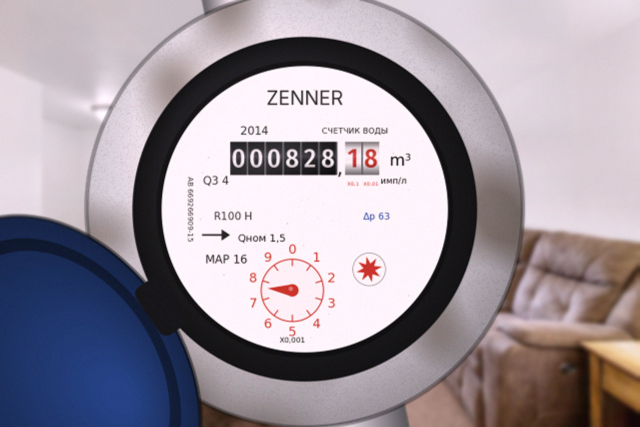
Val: 828.187 m³
